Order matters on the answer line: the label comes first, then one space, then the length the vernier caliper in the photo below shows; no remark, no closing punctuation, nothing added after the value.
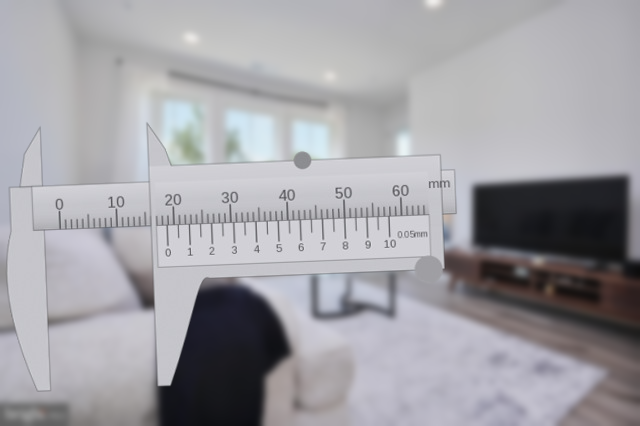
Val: 18.8 mm
